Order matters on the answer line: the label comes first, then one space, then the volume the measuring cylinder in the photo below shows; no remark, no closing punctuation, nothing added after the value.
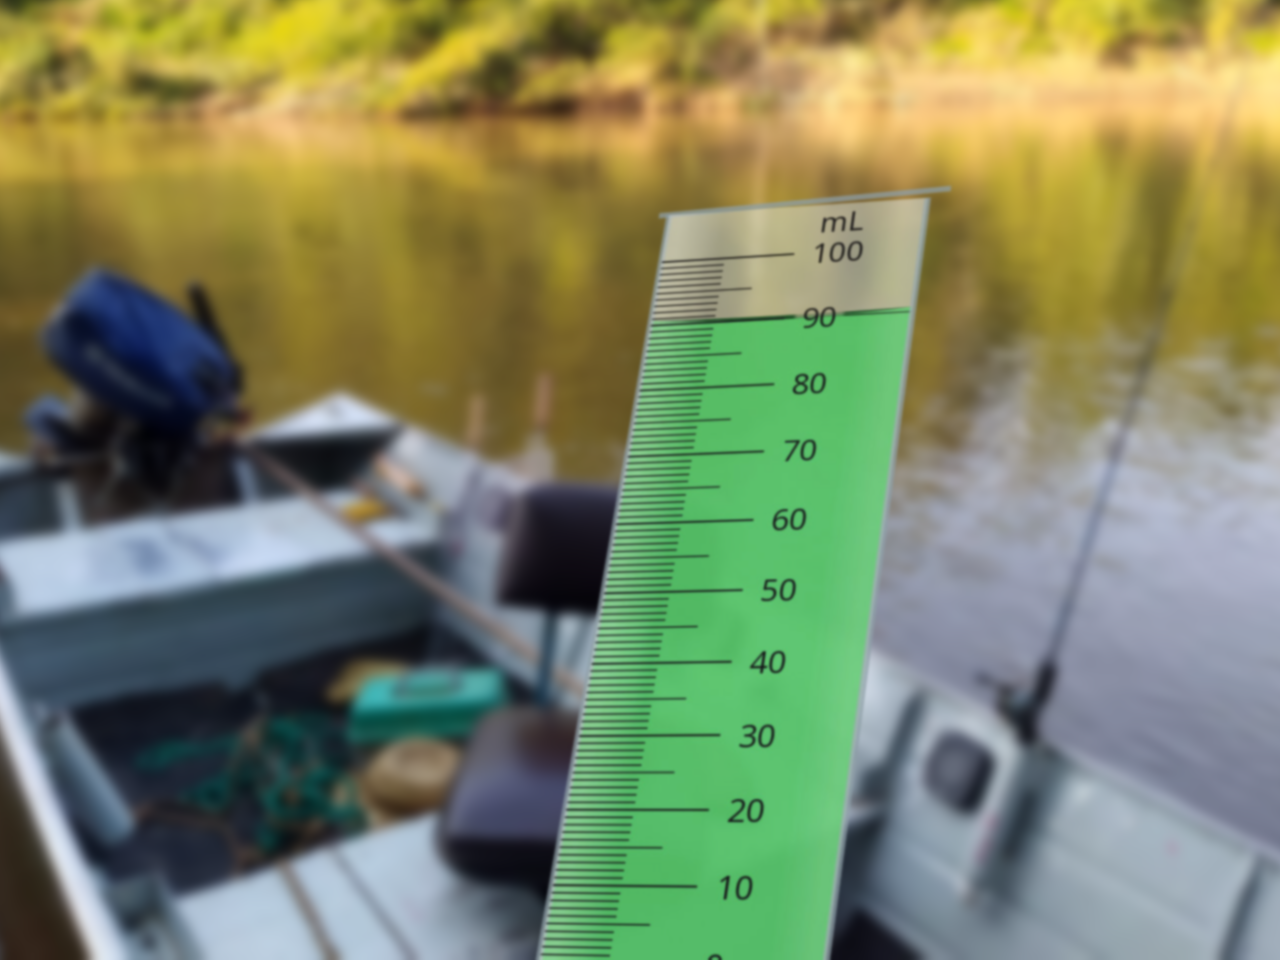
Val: 90 mL
